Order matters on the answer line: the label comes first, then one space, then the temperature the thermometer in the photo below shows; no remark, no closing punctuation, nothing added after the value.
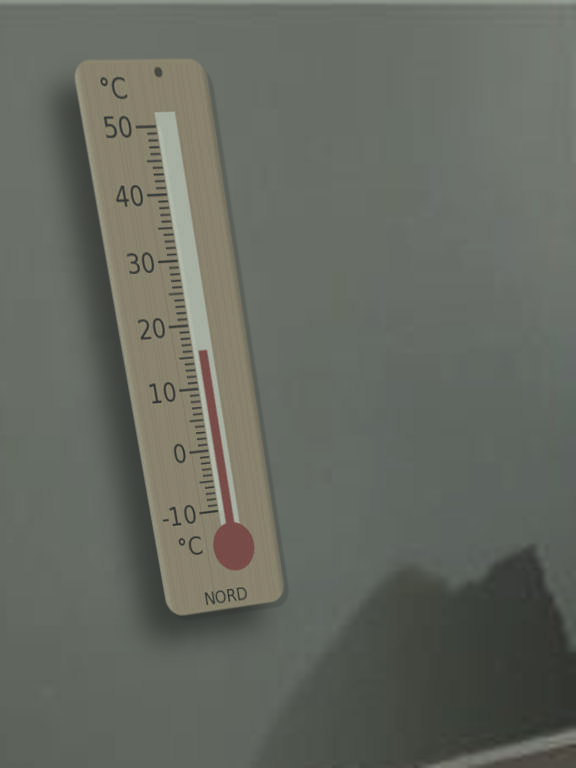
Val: 16 °C
